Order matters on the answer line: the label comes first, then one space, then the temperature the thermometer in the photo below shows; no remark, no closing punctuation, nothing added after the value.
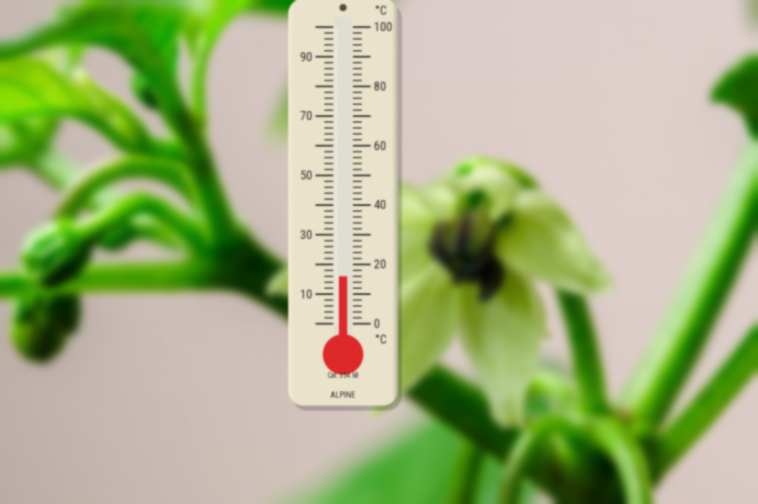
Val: 16 °C
